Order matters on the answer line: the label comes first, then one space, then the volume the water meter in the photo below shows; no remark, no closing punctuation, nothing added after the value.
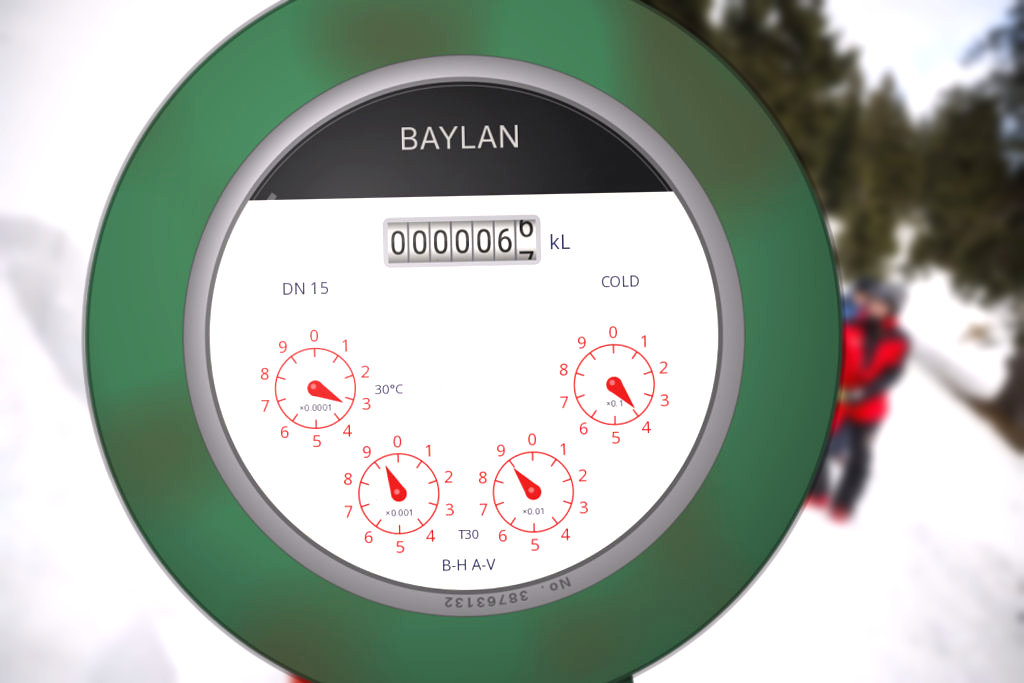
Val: 66.3893 kL
